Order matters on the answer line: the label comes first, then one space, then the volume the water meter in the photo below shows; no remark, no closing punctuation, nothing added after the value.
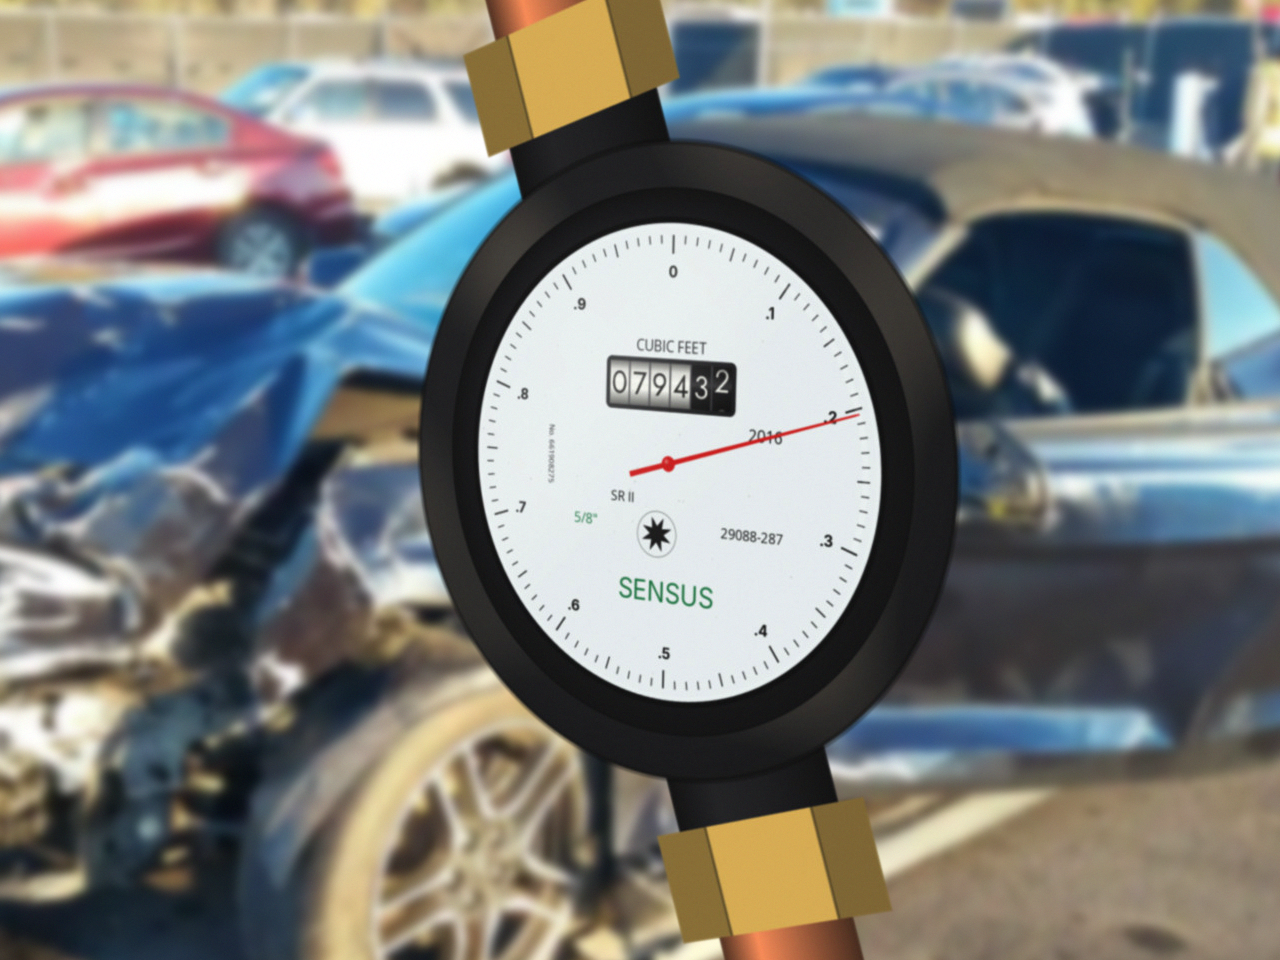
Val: 79432.20 ft³
